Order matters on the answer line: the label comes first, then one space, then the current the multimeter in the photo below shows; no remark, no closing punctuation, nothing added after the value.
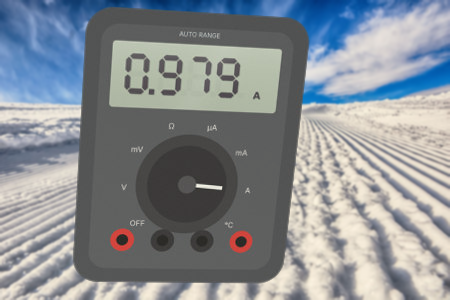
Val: 0.979 A
